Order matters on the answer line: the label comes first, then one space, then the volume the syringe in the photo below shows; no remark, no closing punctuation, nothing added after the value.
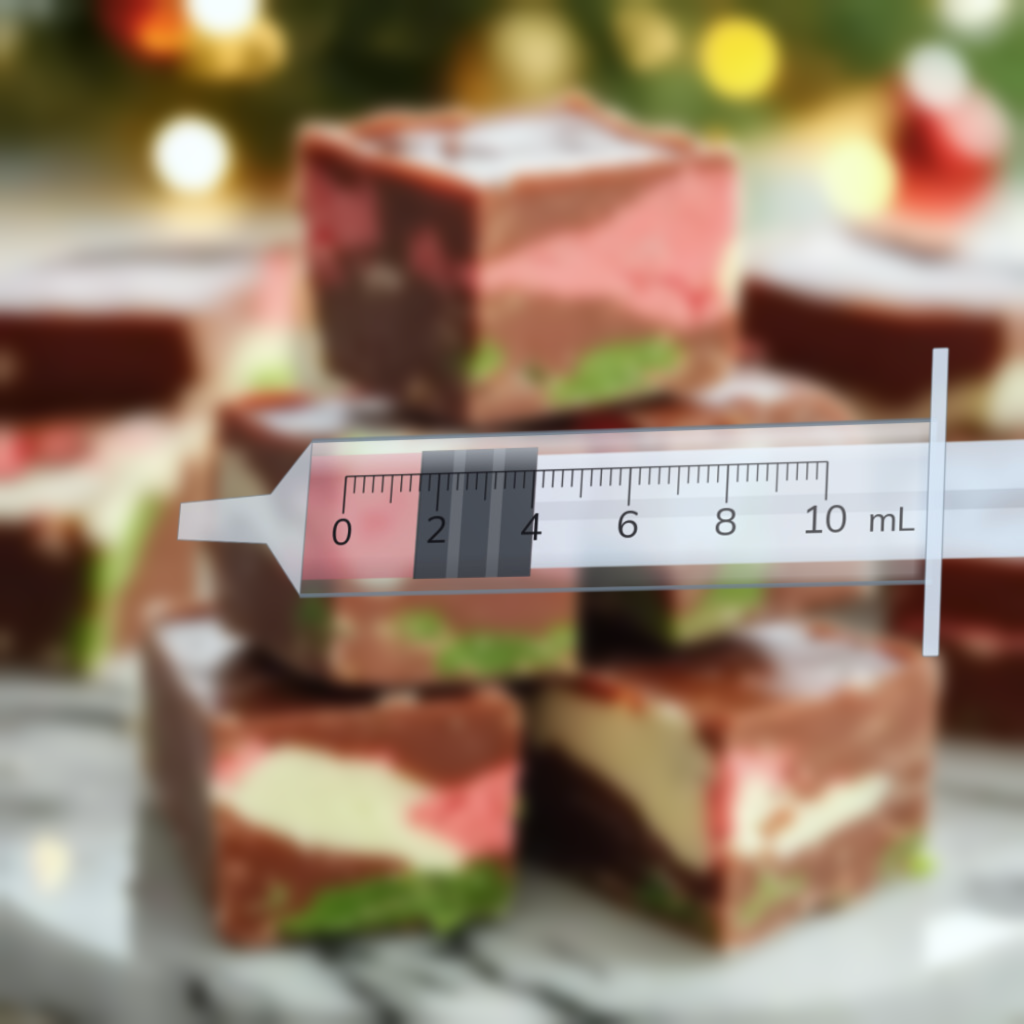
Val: 1.6 mL
